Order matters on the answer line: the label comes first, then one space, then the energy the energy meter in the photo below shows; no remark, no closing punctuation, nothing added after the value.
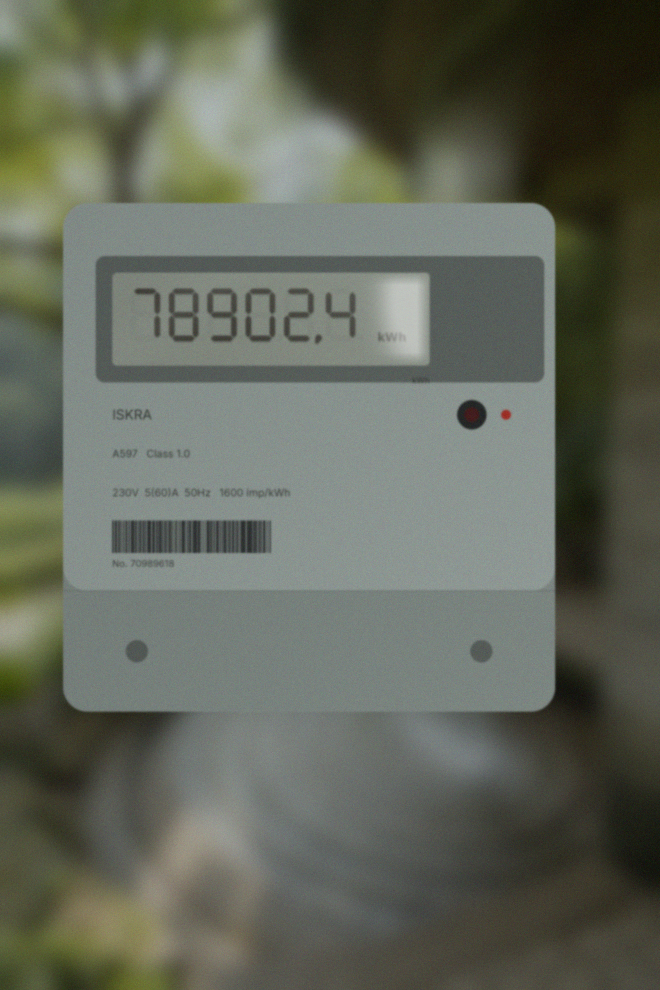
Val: 78902.4 kWh
